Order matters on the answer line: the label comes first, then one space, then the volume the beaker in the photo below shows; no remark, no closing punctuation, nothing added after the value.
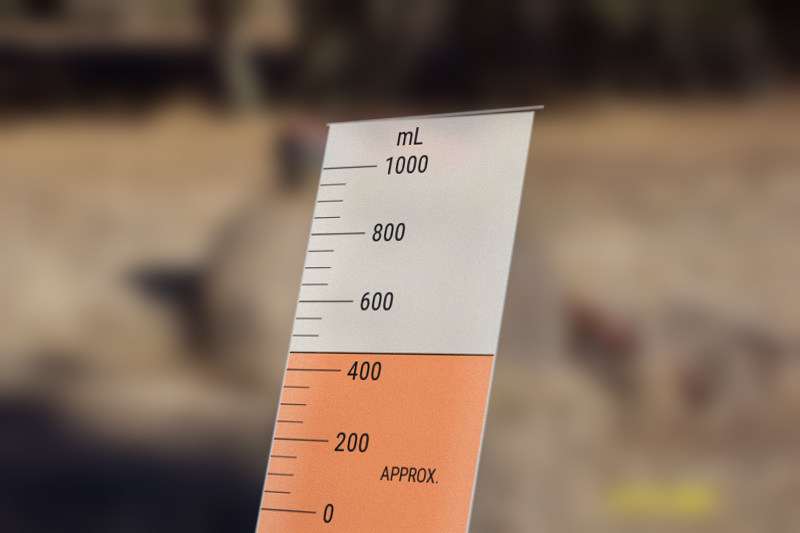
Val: 450 mL
